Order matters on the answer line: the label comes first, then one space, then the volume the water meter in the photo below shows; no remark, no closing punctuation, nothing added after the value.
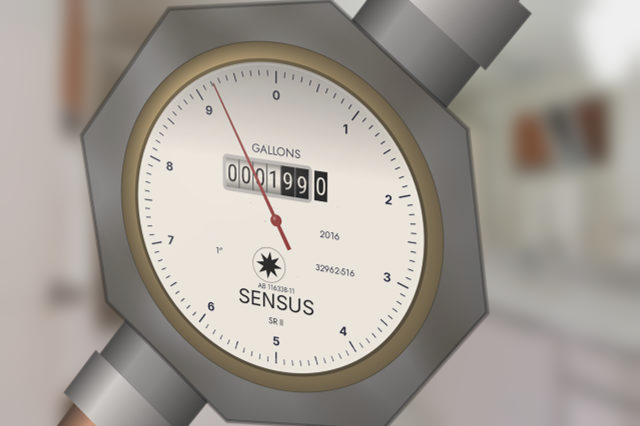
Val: 1989.2 gal
